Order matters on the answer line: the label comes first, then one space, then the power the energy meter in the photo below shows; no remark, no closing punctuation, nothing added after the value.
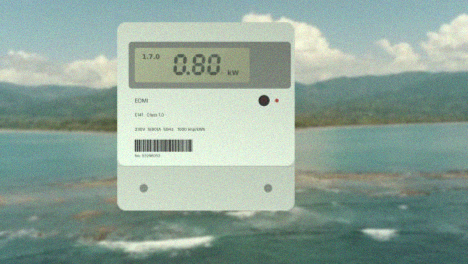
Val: 0.80 kW
